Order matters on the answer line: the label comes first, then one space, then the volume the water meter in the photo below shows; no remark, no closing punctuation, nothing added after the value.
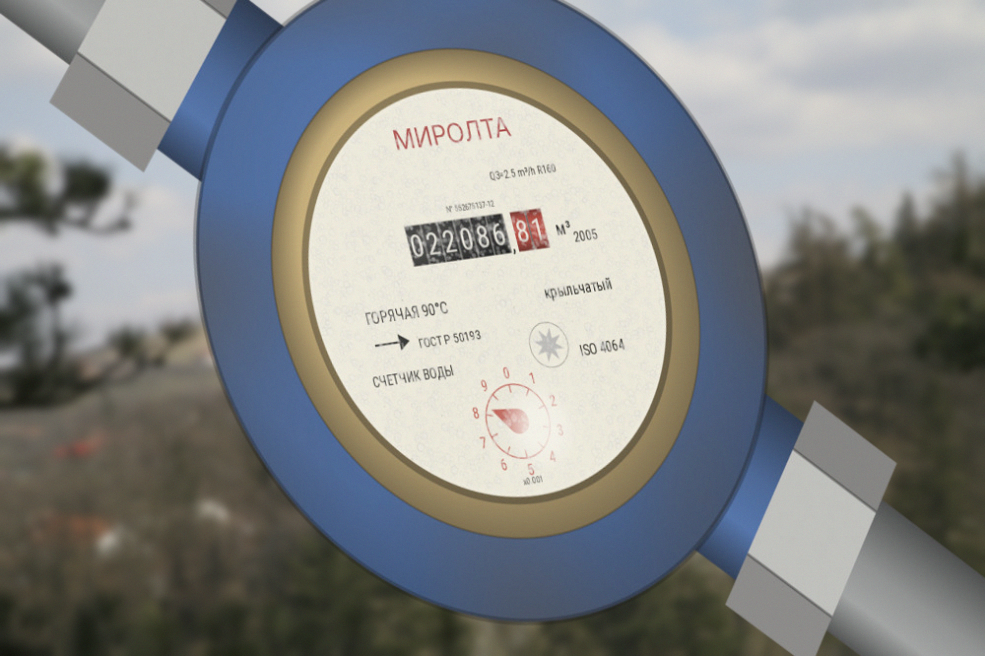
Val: 22086.818 m³
